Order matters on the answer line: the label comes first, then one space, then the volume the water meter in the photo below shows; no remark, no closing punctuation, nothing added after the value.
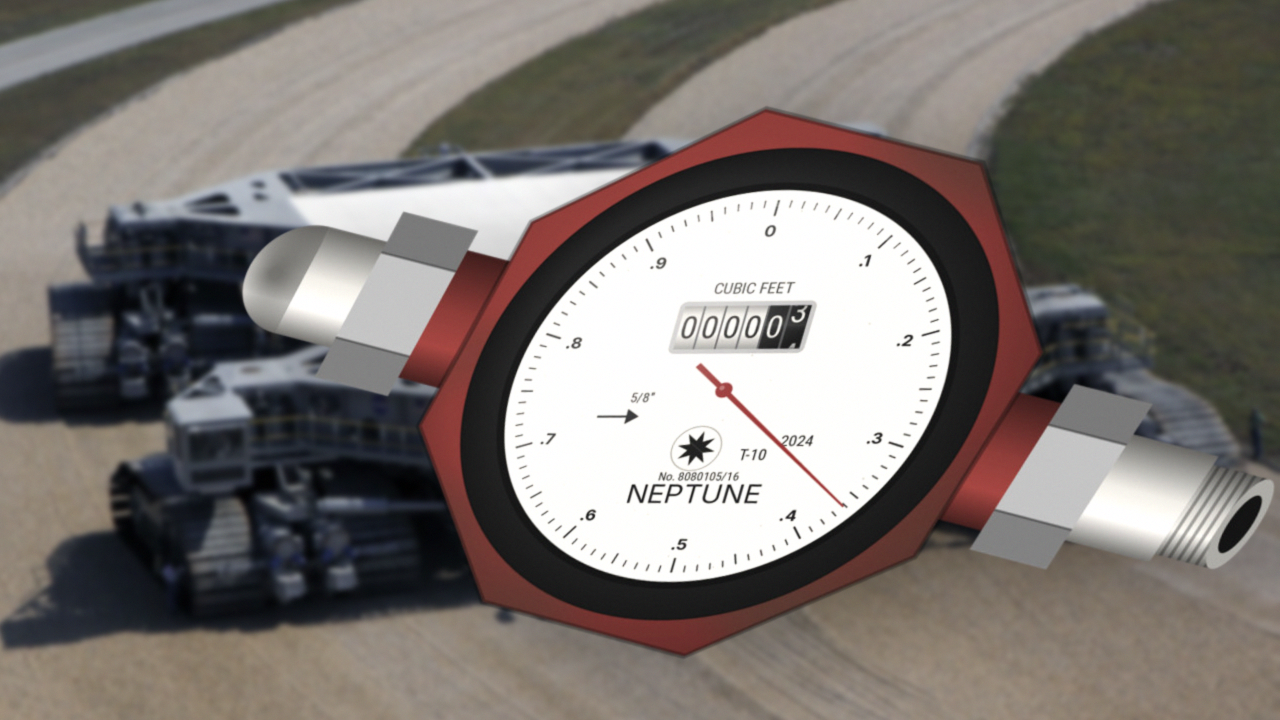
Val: 3.36 ft³
